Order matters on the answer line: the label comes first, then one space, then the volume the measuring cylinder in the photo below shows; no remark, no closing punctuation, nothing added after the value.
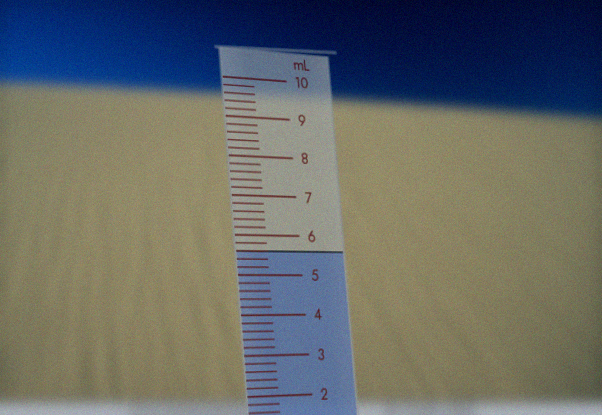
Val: 5.6 mL
